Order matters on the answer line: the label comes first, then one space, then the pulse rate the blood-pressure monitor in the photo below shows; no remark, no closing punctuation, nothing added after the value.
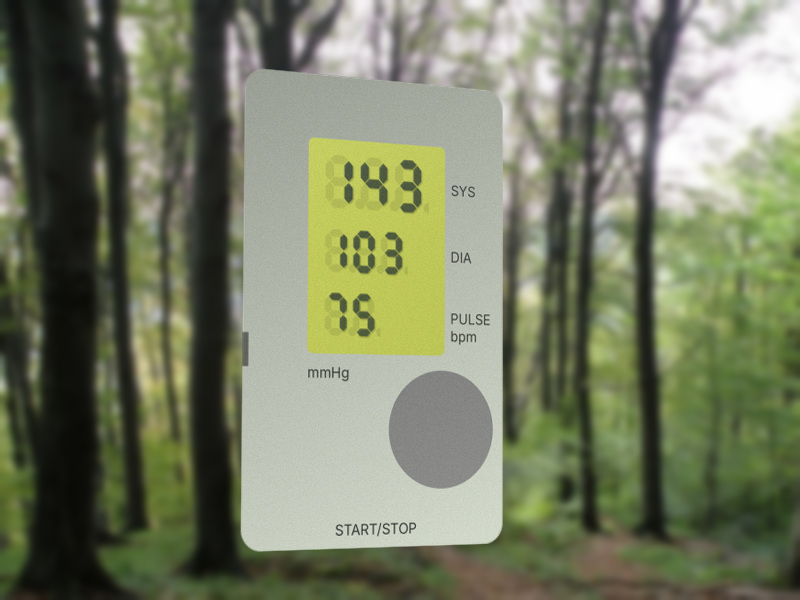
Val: 75 bpm
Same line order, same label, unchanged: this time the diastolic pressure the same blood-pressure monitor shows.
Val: 103 mmHg
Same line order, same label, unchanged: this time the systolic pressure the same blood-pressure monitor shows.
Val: 143 mmHg
